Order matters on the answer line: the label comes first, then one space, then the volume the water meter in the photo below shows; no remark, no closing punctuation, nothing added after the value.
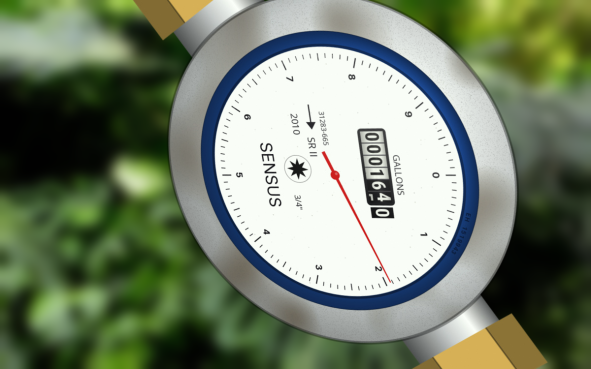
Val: 1641.9 gal
